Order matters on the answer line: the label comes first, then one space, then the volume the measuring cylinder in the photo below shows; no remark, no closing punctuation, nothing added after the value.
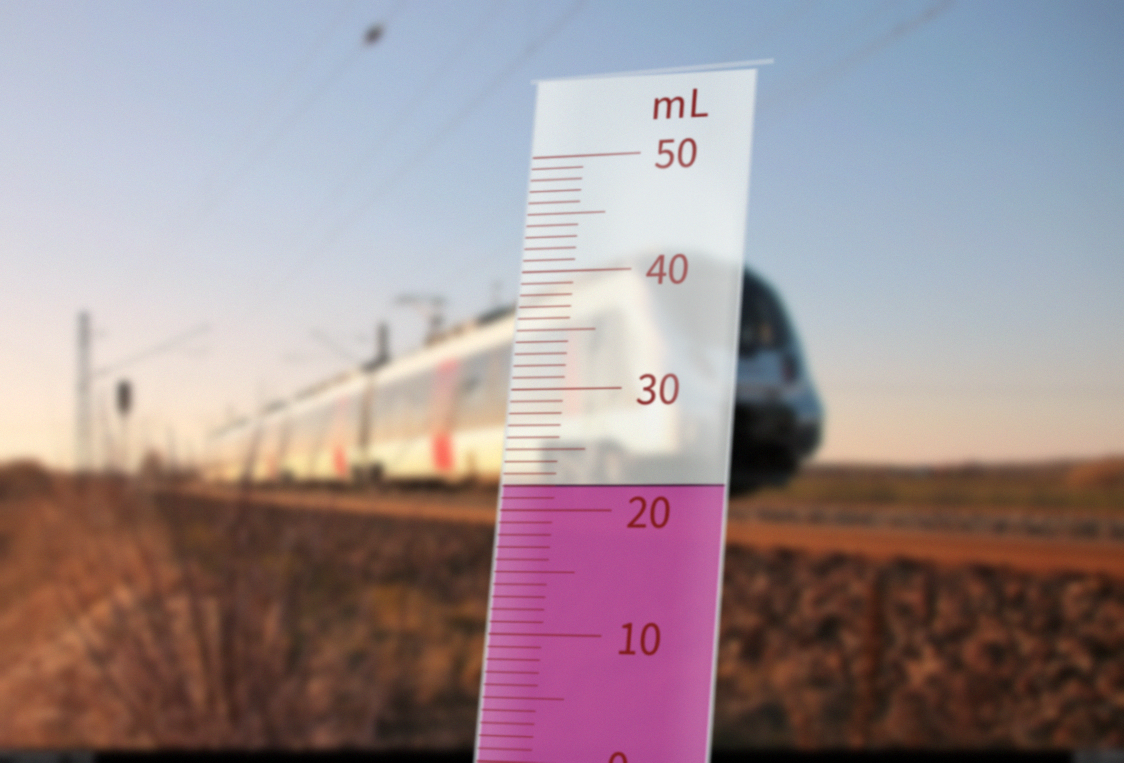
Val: 22 mL
